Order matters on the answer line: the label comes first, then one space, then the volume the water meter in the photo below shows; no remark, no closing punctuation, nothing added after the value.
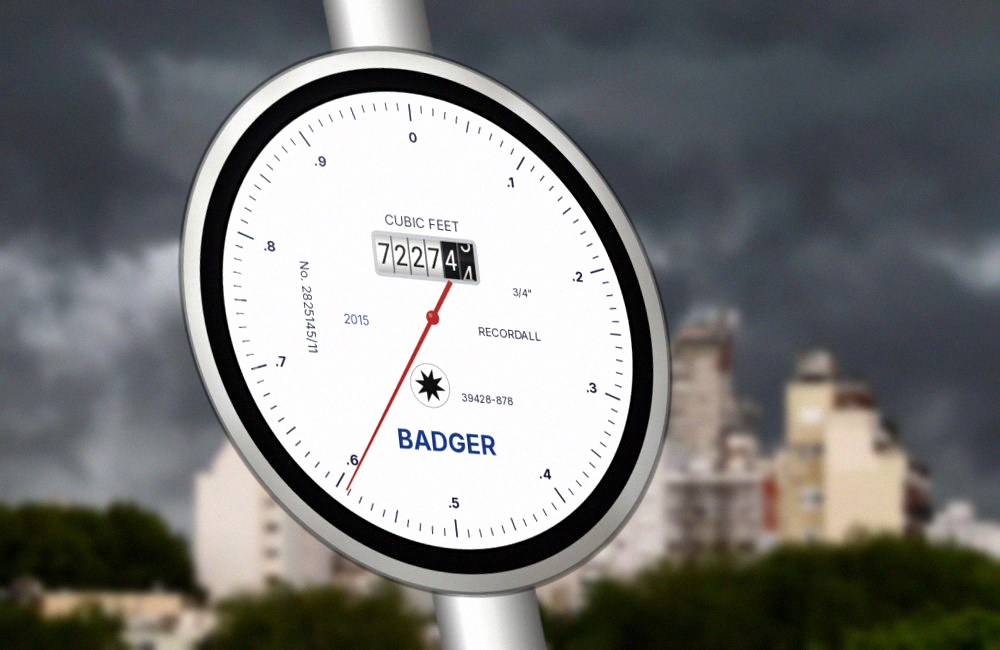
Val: 722743.59 ft³
